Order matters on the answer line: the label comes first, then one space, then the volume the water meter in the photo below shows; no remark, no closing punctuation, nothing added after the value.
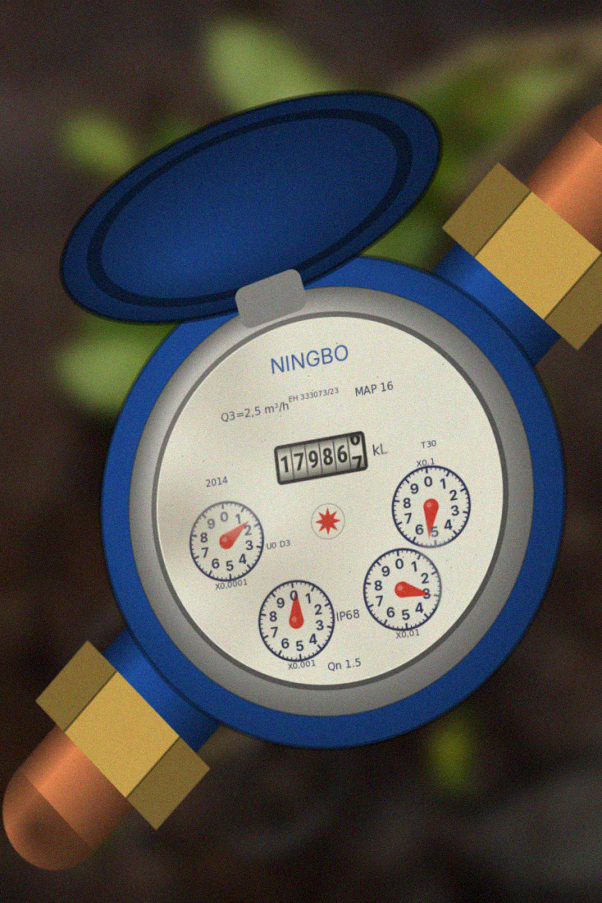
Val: 179866.5301 kL
